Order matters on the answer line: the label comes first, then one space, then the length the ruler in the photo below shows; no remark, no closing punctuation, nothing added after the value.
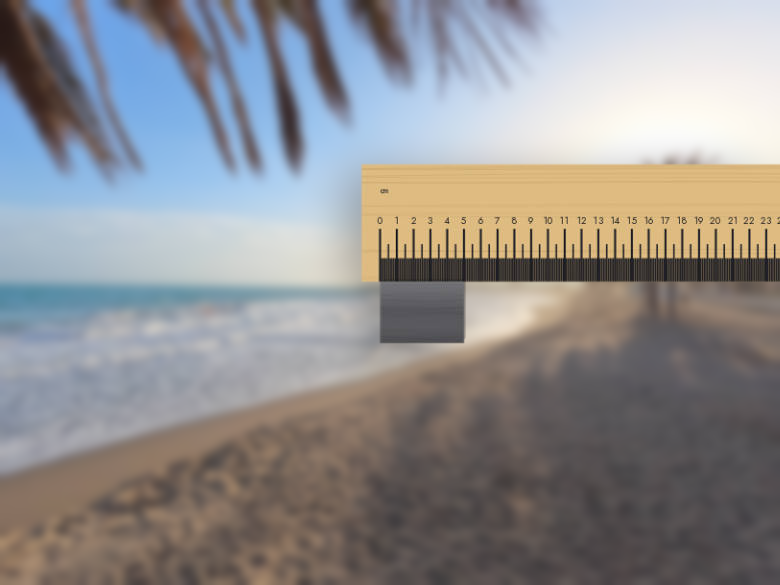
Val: 5 cm
